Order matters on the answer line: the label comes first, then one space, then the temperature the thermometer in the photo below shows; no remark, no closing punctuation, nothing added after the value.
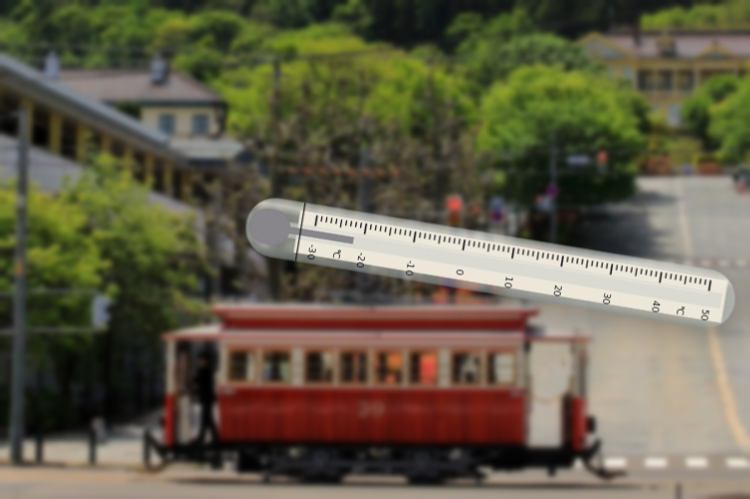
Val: -22 °C
